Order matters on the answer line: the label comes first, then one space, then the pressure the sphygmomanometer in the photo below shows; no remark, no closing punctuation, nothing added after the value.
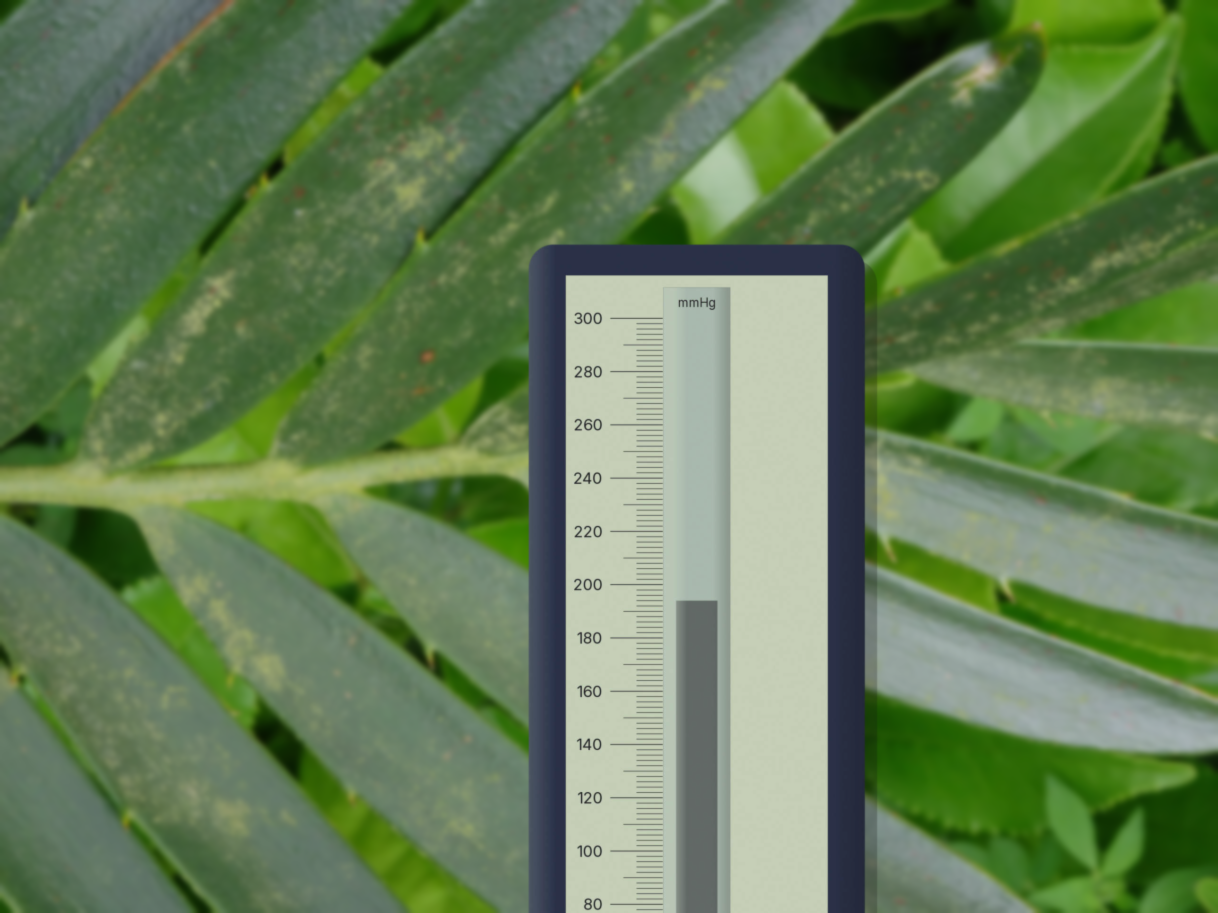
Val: 194 mmHg
